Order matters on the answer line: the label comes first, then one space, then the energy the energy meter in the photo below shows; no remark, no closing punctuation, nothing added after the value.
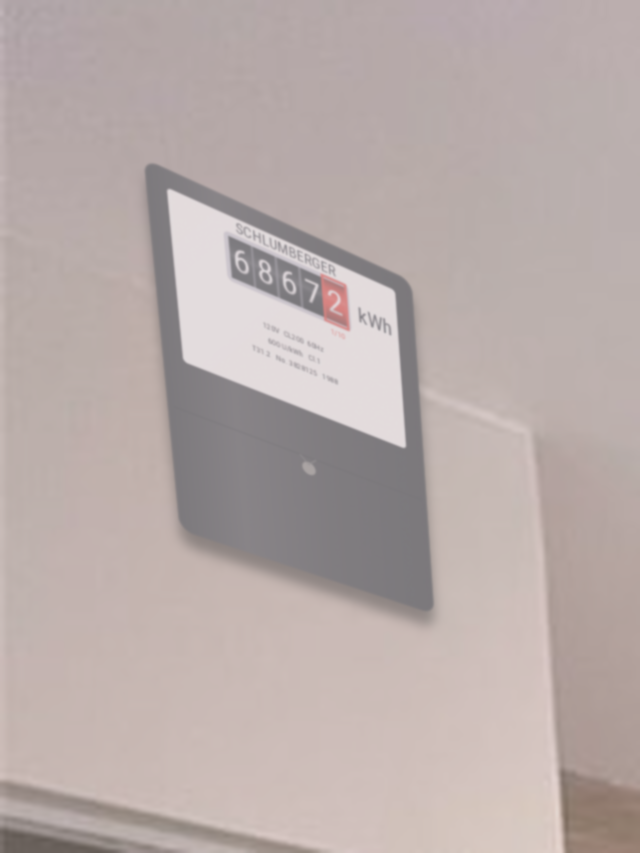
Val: 6867.2 kWh
